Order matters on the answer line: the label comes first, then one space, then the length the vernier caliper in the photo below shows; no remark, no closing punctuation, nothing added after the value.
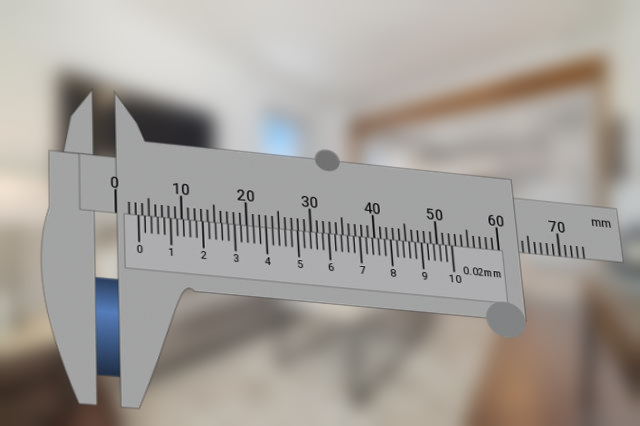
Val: 3.4 mm
